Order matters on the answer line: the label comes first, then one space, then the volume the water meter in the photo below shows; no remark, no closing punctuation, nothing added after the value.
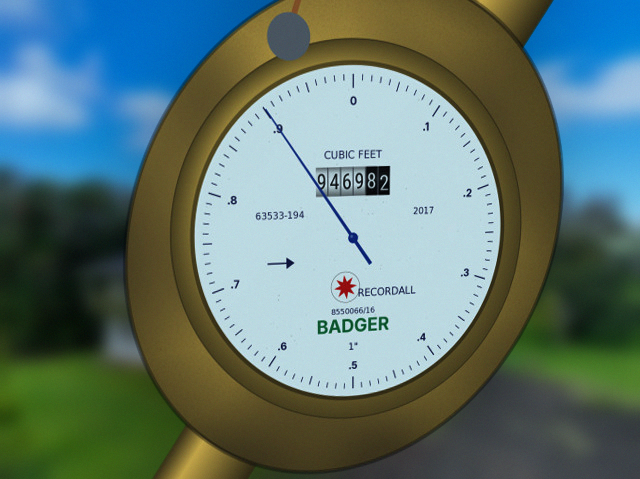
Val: 946981.90 ft³
